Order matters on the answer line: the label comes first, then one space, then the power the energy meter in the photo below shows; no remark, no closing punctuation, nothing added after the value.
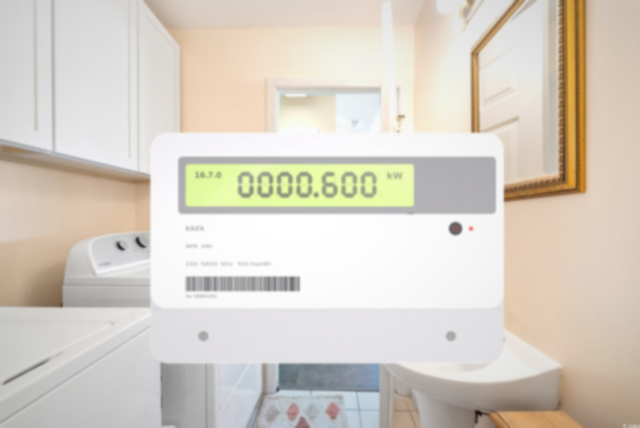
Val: 0.600 kW
